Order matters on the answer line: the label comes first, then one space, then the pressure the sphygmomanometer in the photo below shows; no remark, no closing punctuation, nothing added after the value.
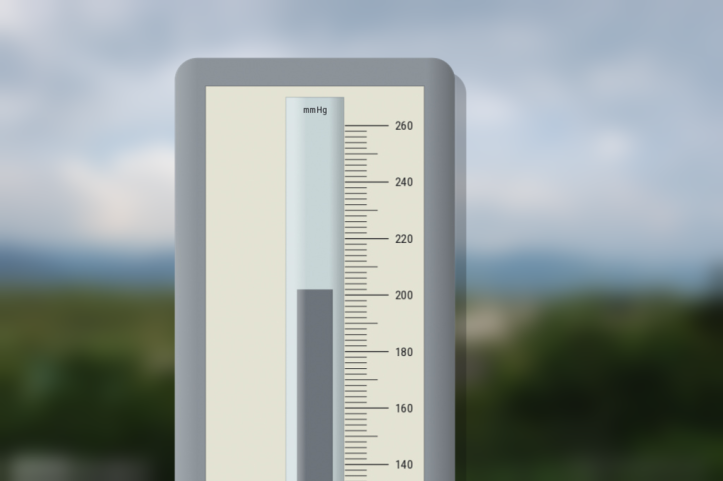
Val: 202 mmHg
